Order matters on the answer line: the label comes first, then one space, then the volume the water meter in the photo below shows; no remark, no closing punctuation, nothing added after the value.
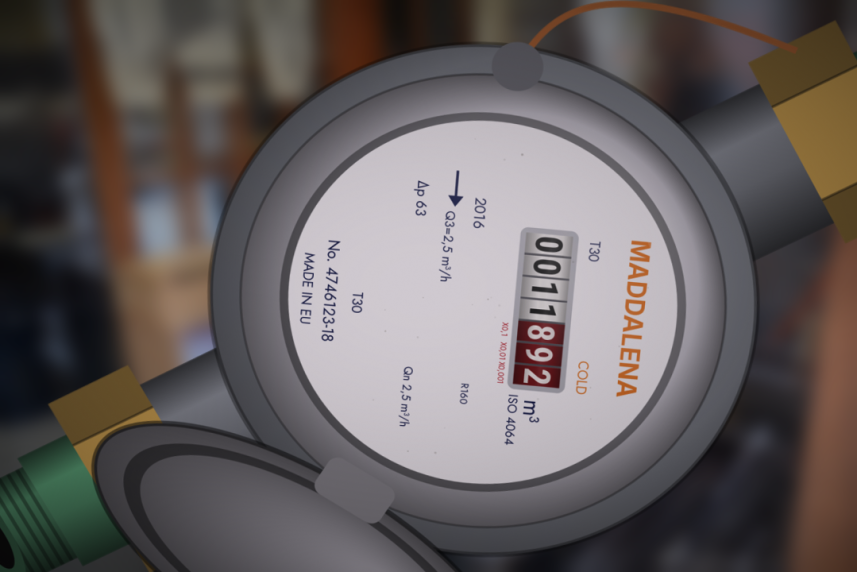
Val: 11.892 m³
